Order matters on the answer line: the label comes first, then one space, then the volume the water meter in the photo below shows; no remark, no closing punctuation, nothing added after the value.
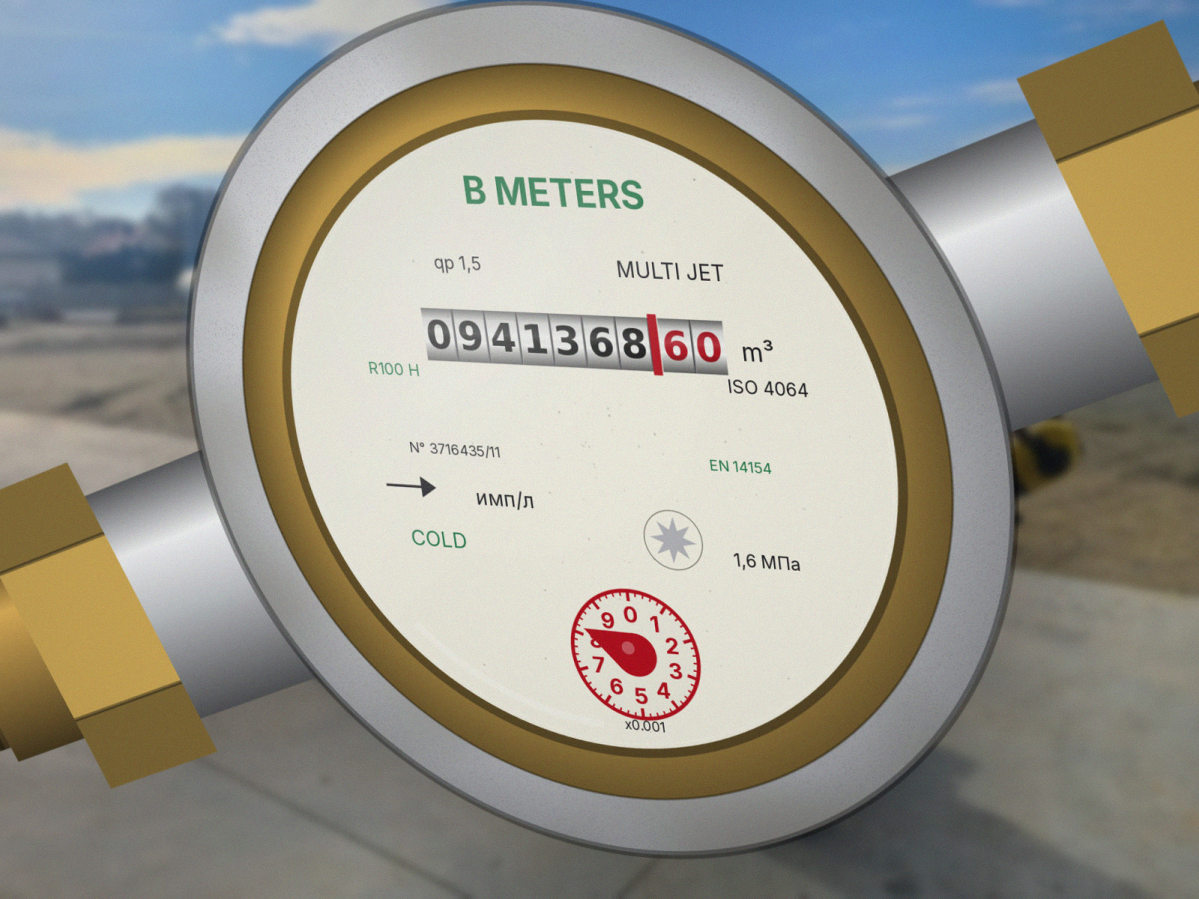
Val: 941368.608 m³
